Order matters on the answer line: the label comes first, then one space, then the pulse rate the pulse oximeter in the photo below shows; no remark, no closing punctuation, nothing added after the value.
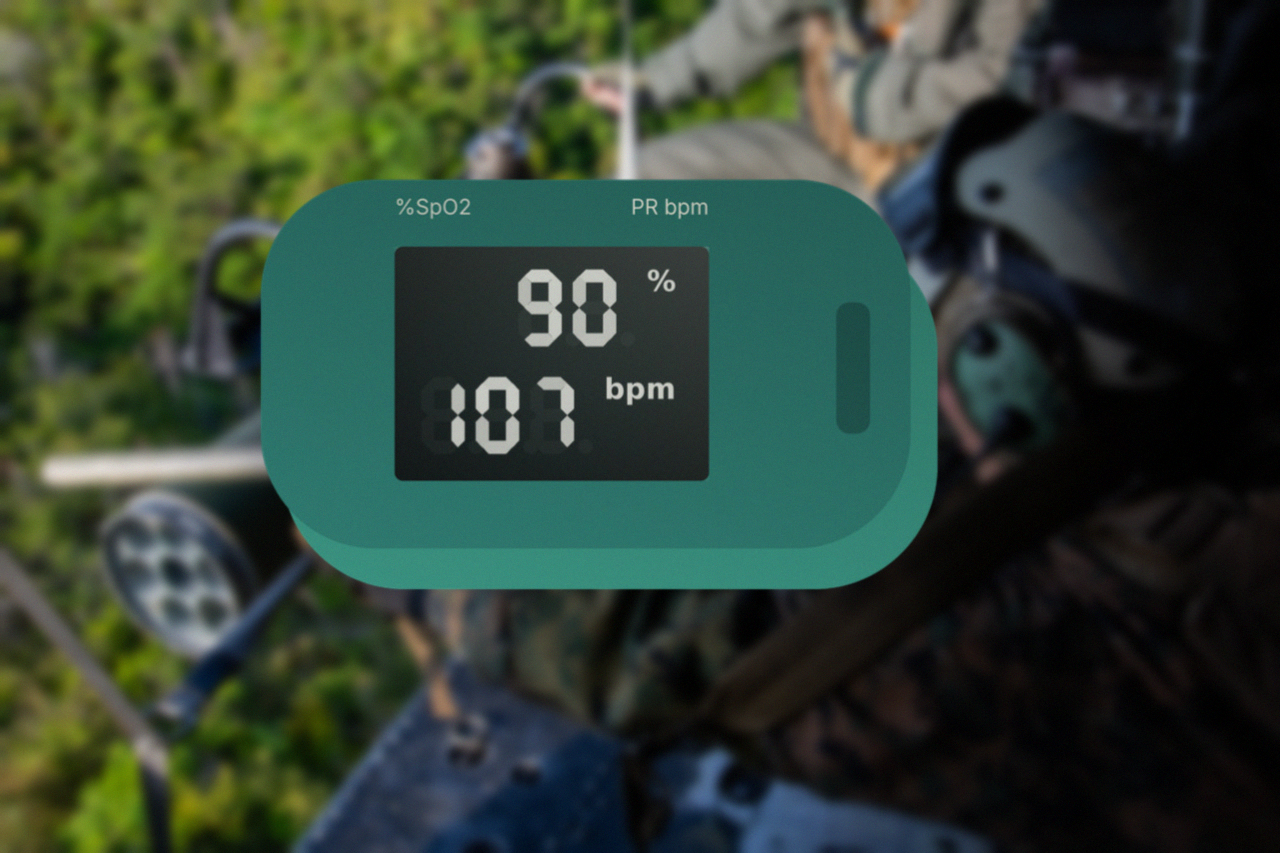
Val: 107 bpm
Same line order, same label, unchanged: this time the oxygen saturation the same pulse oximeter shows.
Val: 90 %
